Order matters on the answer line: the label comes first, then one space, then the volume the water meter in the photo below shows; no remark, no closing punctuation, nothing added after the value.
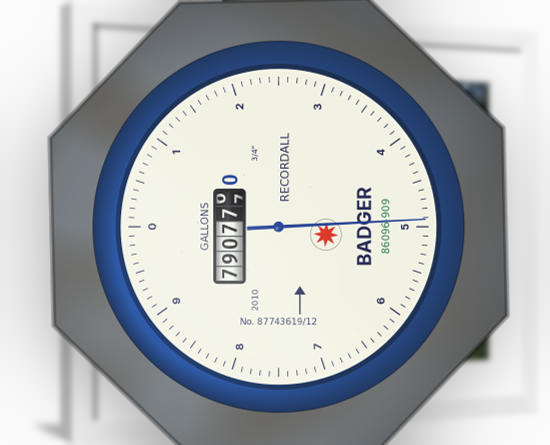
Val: 7907764.9 gal
